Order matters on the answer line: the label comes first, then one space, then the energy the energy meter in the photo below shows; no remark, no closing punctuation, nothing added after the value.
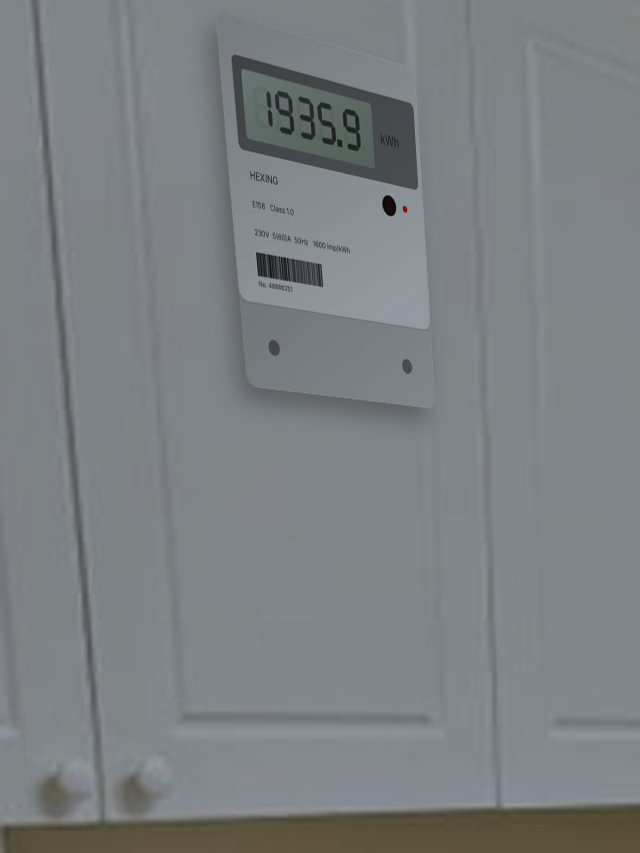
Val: 1935.9 kWh
